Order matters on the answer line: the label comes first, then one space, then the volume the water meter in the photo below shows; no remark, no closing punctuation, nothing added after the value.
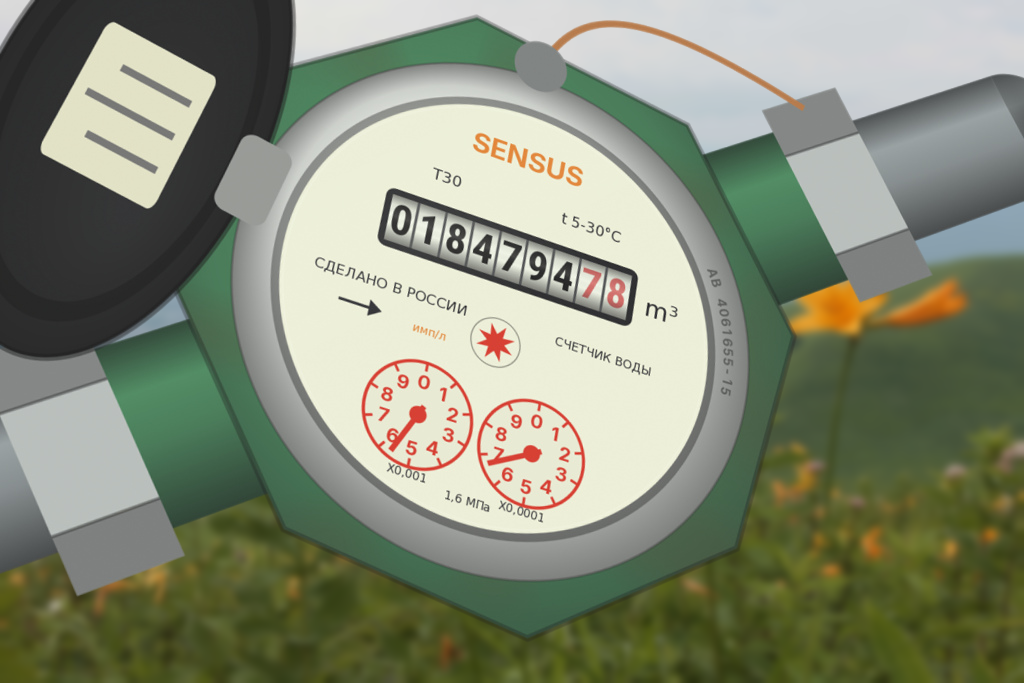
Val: 184794.7856 m³
